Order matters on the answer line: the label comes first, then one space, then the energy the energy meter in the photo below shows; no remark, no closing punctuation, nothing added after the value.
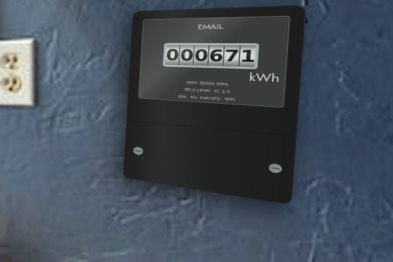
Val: 671 kWh
